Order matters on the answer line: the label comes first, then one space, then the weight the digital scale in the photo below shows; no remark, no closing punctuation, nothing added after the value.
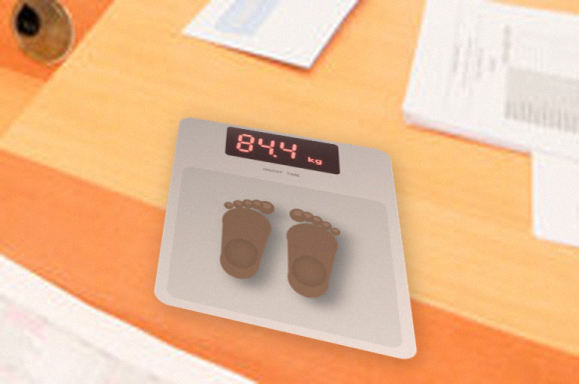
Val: 84.4 kg
